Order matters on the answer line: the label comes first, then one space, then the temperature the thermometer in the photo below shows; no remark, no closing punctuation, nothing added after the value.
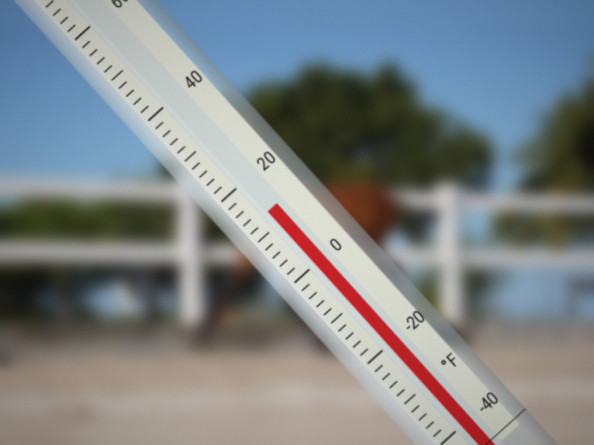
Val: 13 °F
